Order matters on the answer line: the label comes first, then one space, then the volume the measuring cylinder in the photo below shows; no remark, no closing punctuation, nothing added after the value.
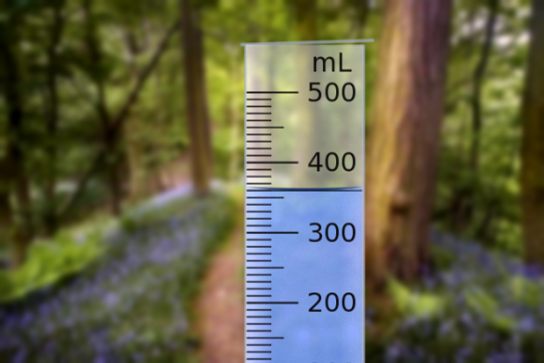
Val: 360 mL
